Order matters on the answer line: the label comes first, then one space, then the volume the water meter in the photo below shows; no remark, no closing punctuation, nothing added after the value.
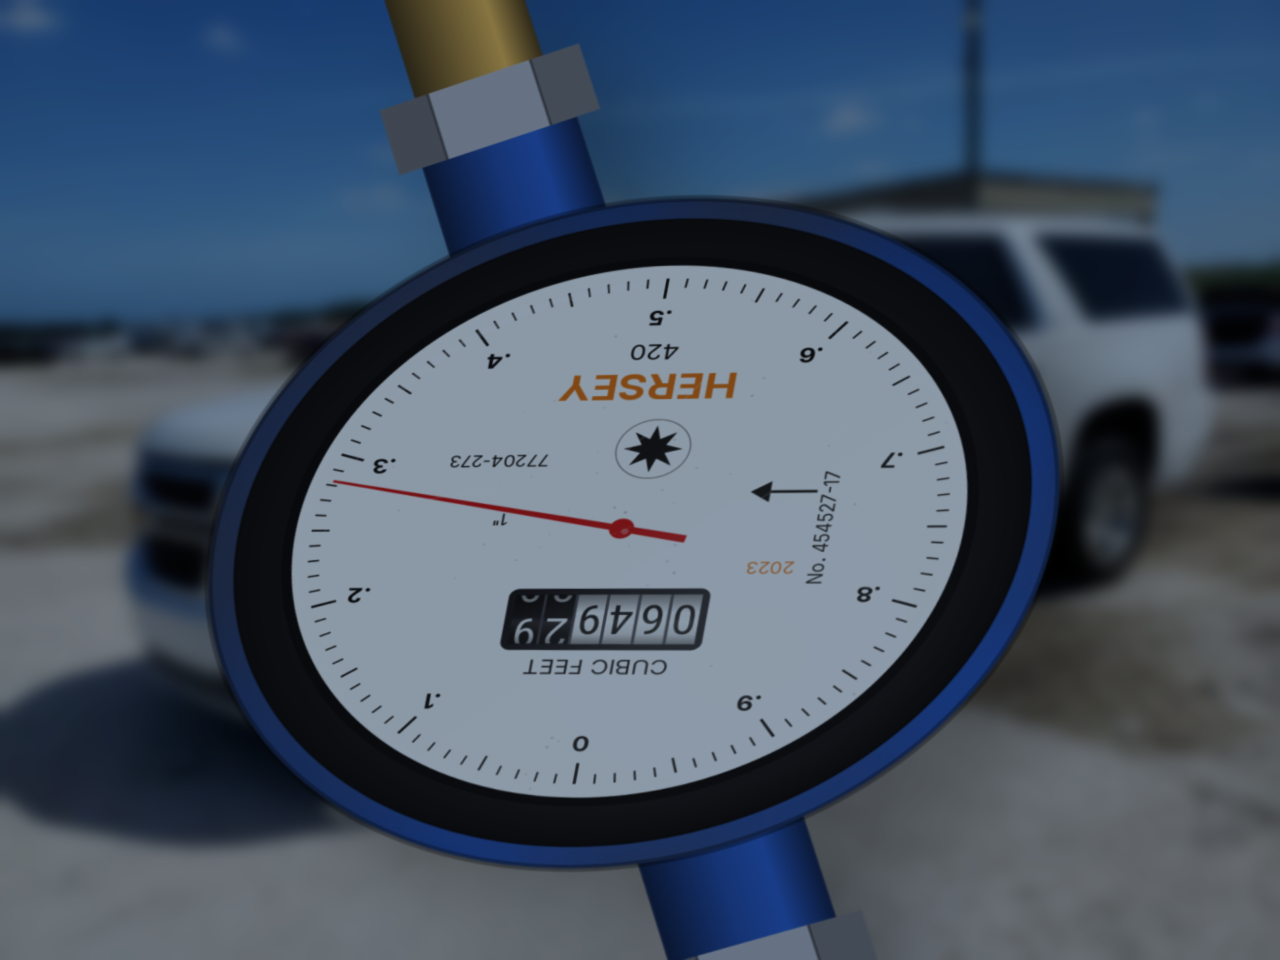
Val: 64929.28 ft³
